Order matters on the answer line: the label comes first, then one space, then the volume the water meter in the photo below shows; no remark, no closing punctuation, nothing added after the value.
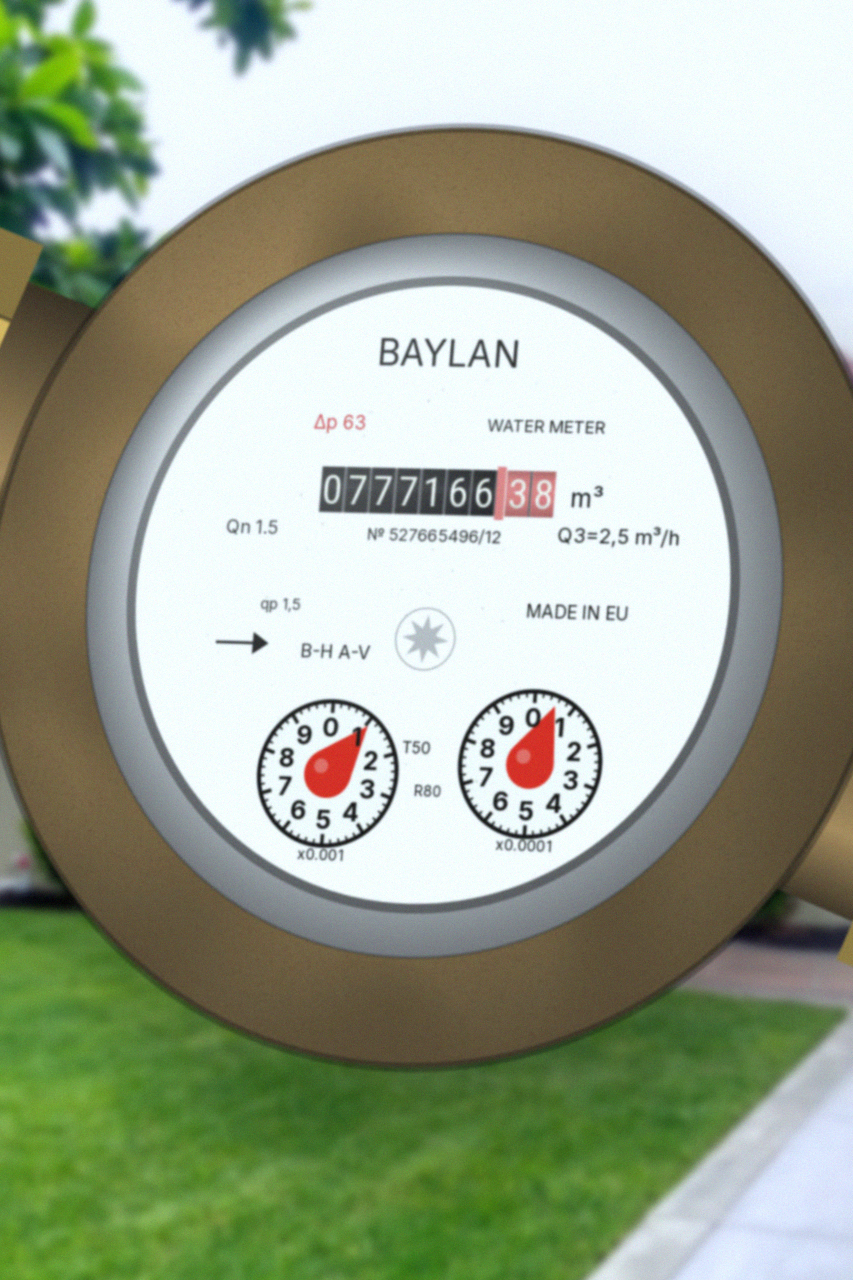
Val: 777166.3810 m³
